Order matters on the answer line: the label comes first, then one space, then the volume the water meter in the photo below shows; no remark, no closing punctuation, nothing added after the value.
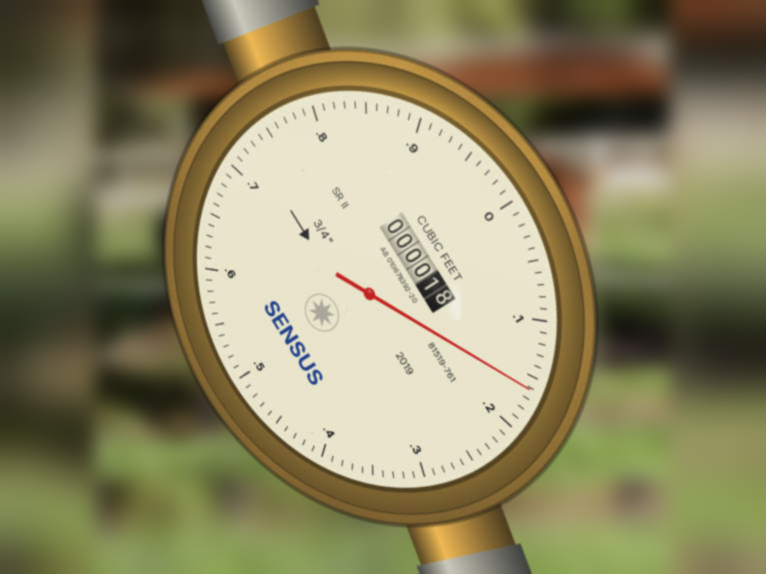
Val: 18.16 ft³
